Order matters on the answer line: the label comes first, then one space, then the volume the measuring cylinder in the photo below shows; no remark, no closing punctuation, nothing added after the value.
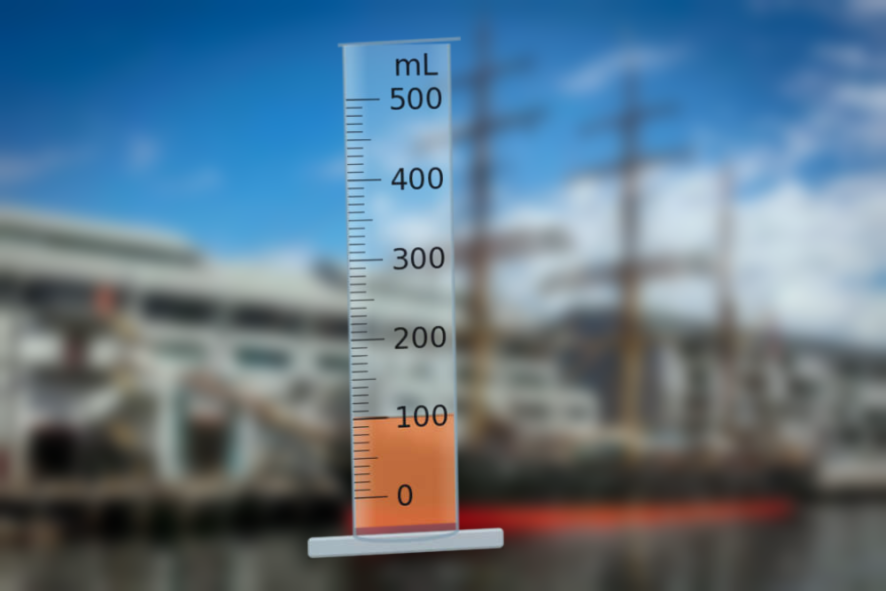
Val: 100 mL
